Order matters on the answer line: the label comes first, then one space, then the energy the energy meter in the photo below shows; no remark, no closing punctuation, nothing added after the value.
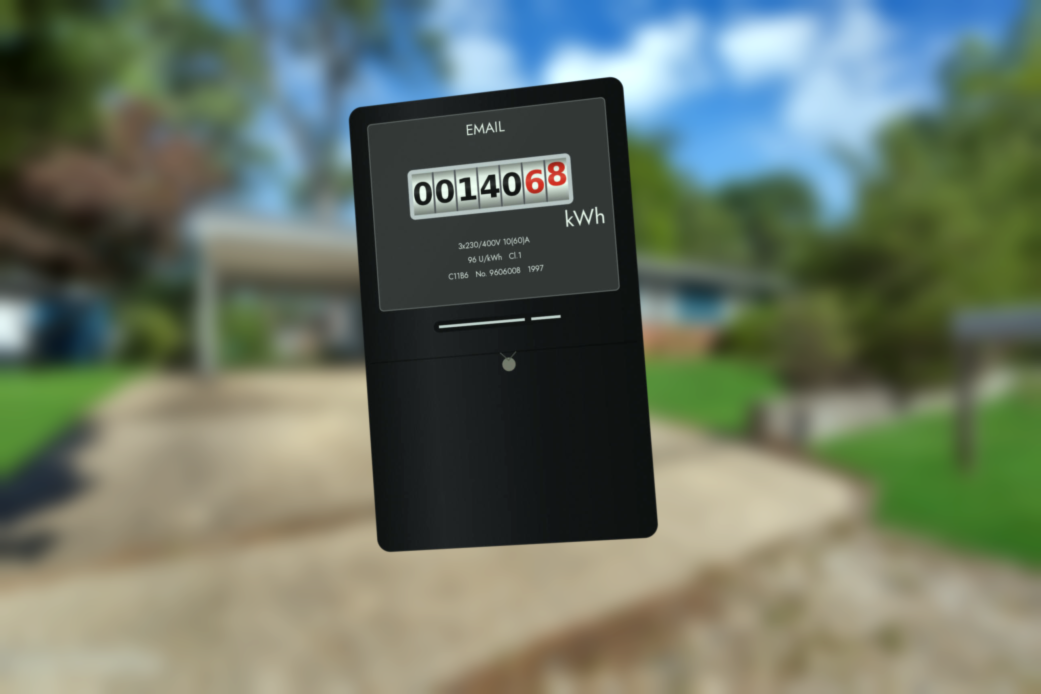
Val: 140.68 kWh
